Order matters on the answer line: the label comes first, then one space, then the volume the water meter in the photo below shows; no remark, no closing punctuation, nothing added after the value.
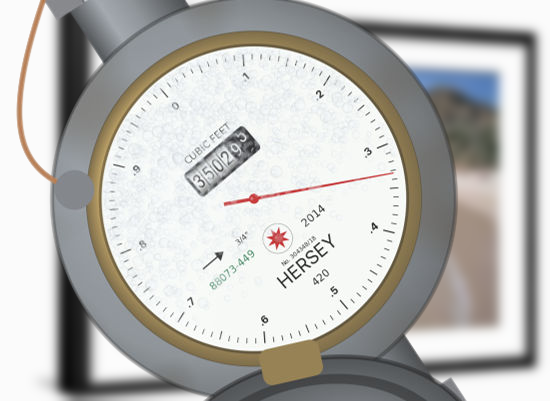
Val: 350295.33 ft³
